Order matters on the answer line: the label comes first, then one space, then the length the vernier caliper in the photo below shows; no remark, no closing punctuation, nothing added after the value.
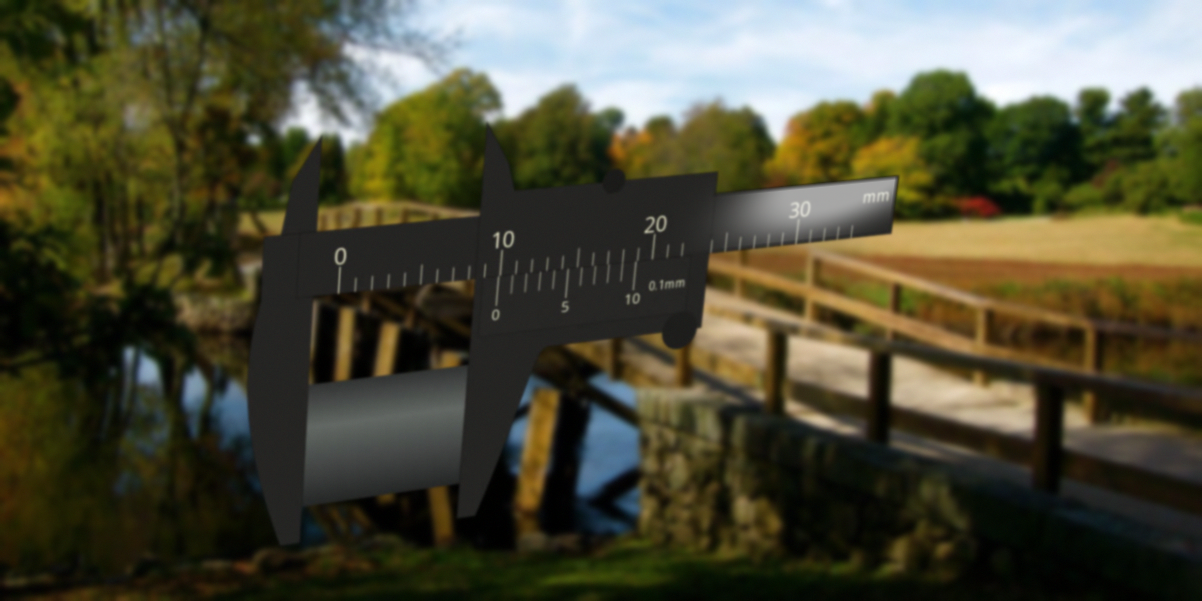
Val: 9.9 mm
